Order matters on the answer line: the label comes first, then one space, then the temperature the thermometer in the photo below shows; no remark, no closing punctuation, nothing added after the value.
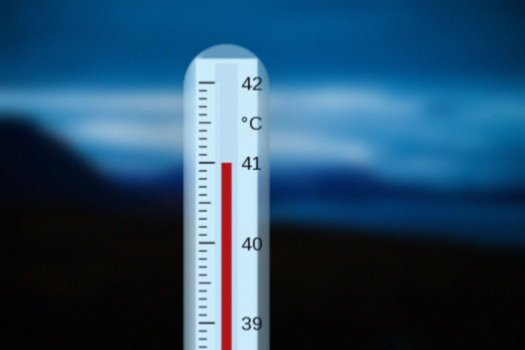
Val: 41 °C
